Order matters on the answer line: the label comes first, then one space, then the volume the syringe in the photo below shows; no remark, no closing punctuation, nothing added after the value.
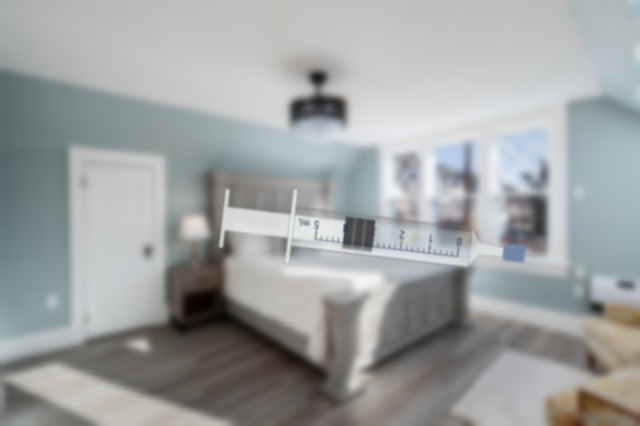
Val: 3 mL
